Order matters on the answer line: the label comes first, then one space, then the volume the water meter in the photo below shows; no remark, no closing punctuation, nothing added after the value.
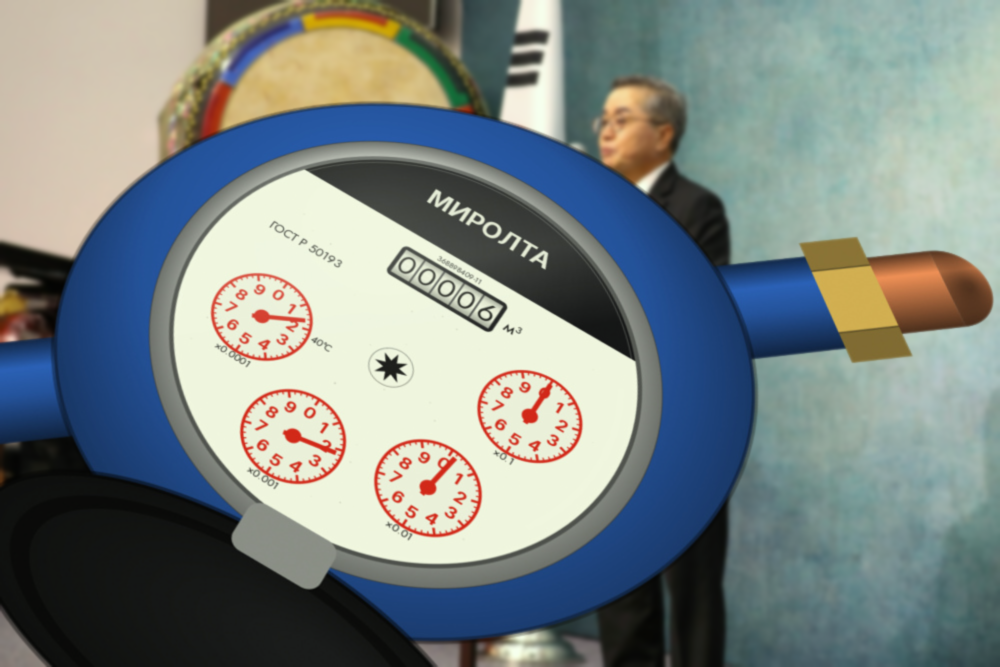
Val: 6.0021 m³
